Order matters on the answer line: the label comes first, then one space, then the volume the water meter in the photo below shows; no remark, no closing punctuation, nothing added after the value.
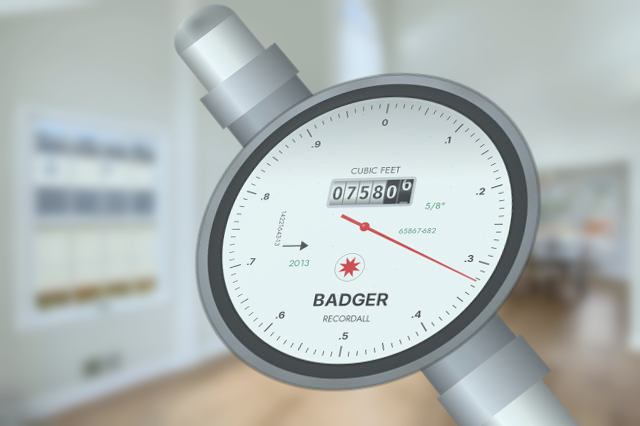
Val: 75806.32 ft³
